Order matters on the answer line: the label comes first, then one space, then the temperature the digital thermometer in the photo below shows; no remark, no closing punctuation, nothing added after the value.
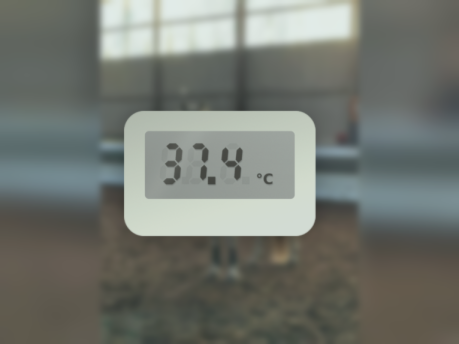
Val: 37.4 °C
